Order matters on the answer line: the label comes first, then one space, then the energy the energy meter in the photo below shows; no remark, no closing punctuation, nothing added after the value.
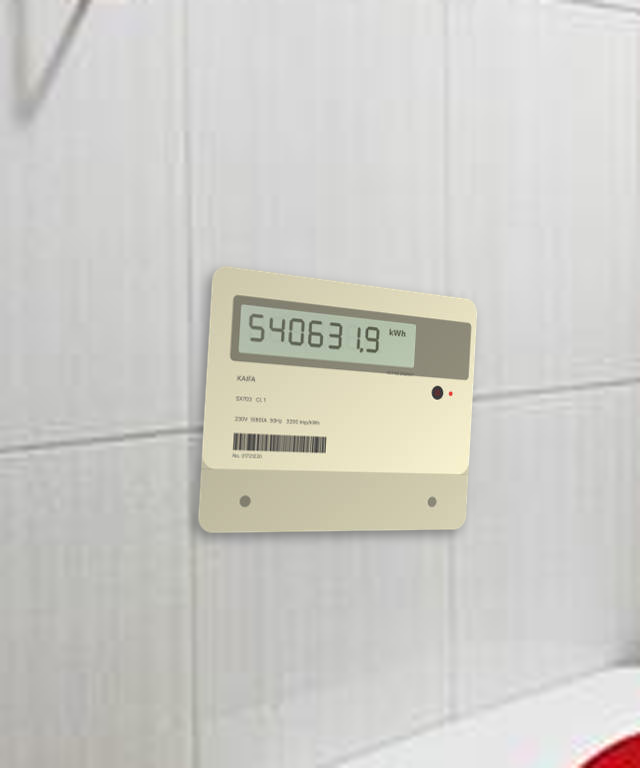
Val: 540631.9 kWh
